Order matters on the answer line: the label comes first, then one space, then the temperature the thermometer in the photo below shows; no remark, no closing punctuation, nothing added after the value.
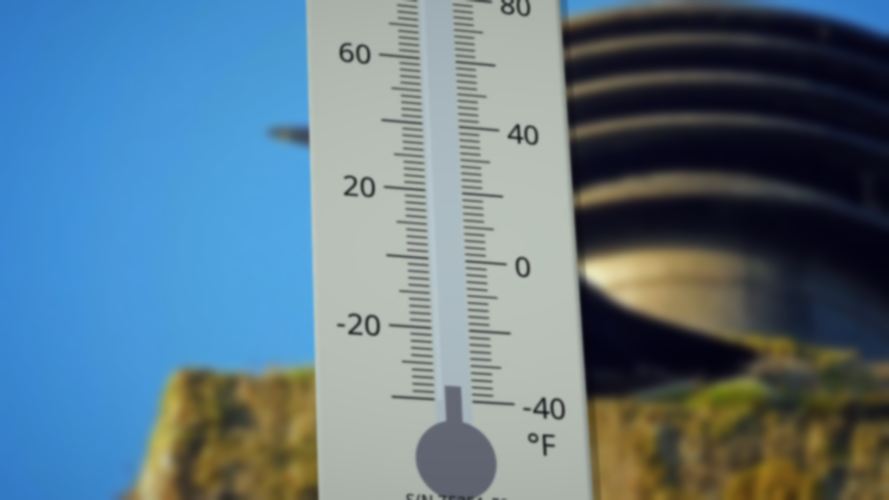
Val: -36 °F
